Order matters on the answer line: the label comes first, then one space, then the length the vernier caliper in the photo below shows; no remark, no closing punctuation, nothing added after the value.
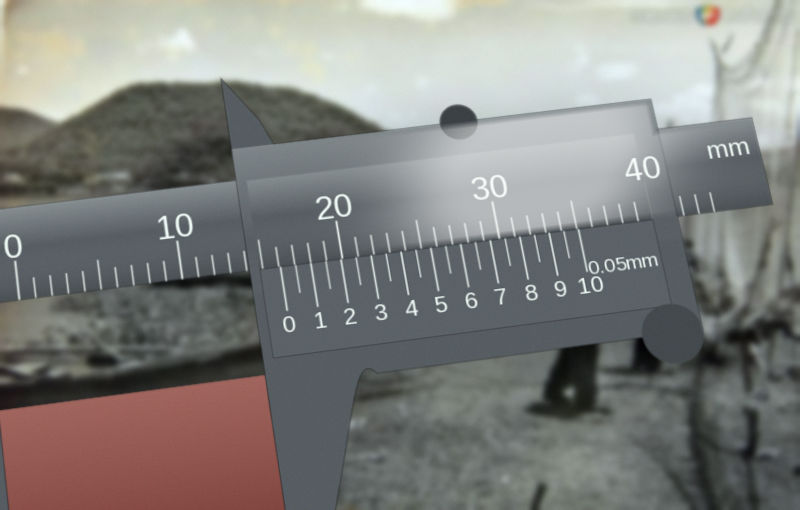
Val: 16.1 mm
